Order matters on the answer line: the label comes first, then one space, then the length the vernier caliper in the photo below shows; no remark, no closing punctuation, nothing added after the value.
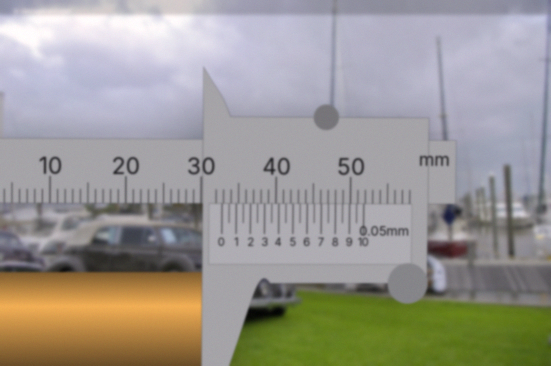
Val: 32.8 mm
